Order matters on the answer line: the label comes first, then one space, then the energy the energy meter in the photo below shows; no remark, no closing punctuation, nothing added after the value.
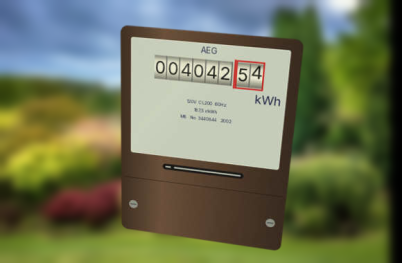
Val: 4042.54 kWh
